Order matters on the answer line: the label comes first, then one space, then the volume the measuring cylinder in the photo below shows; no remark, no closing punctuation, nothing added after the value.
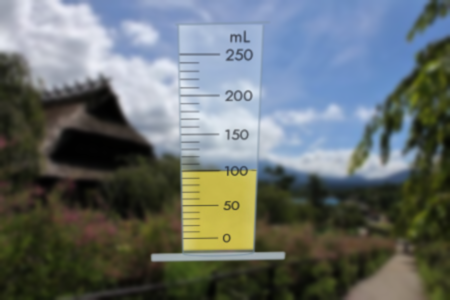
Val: 100 mL
